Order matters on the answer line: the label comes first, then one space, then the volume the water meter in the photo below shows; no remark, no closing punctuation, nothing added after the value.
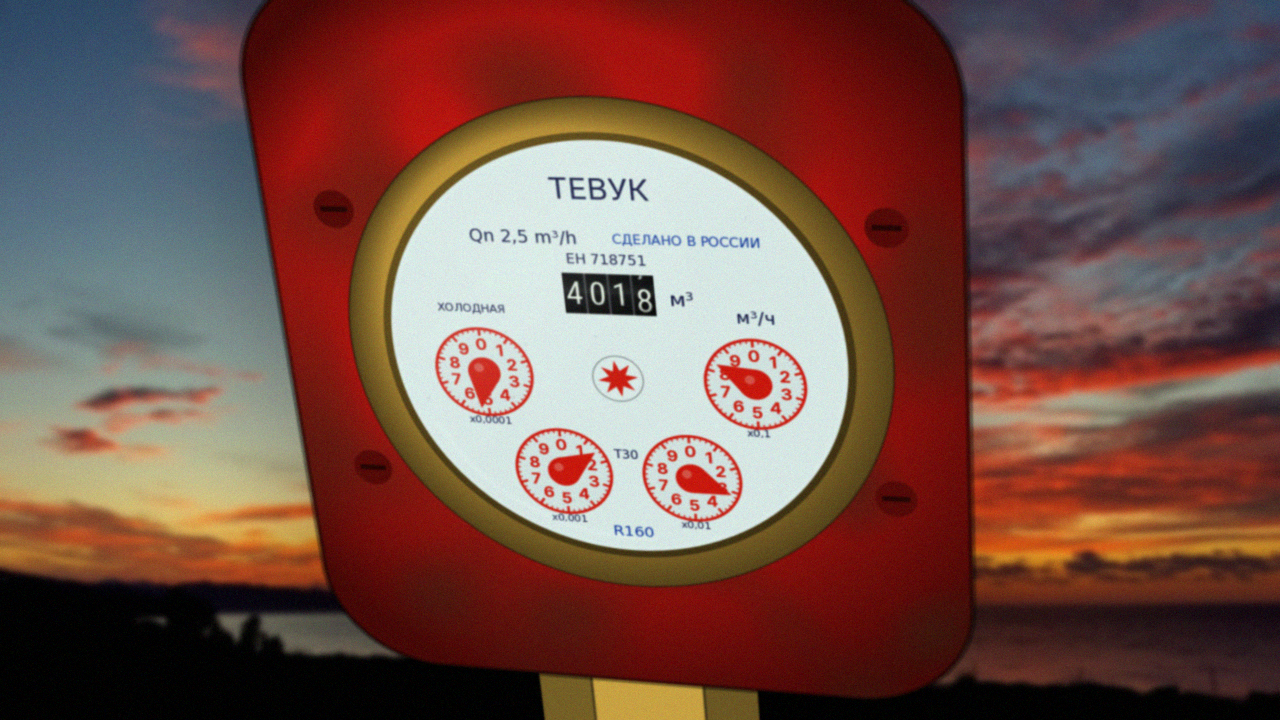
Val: 4017.8315 m³
